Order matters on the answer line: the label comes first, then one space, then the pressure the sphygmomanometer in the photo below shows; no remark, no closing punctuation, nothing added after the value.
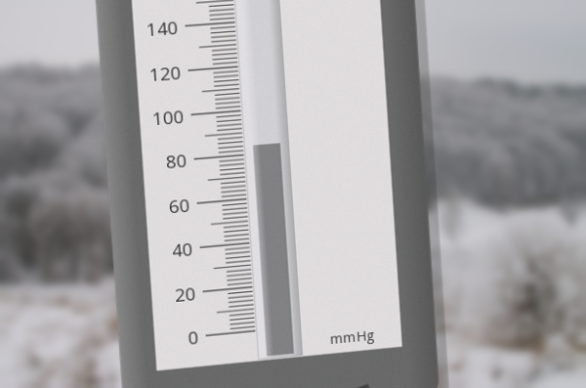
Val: 84 mmHg
